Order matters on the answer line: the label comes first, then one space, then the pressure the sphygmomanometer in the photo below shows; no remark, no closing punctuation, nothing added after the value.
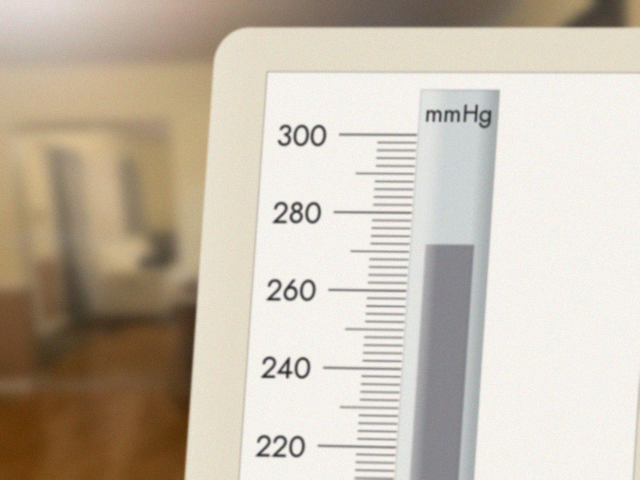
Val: 272 mmHg
